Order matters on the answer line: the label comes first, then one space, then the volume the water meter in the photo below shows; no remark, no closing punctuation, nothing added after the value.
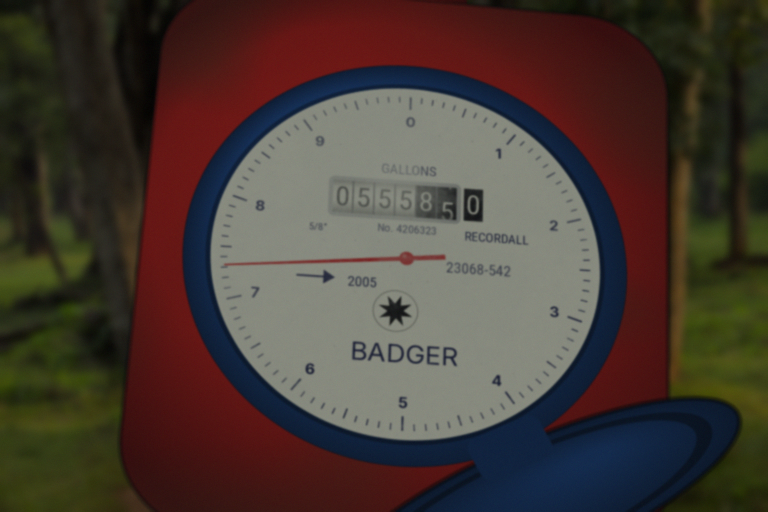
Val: 555847.3 gal
